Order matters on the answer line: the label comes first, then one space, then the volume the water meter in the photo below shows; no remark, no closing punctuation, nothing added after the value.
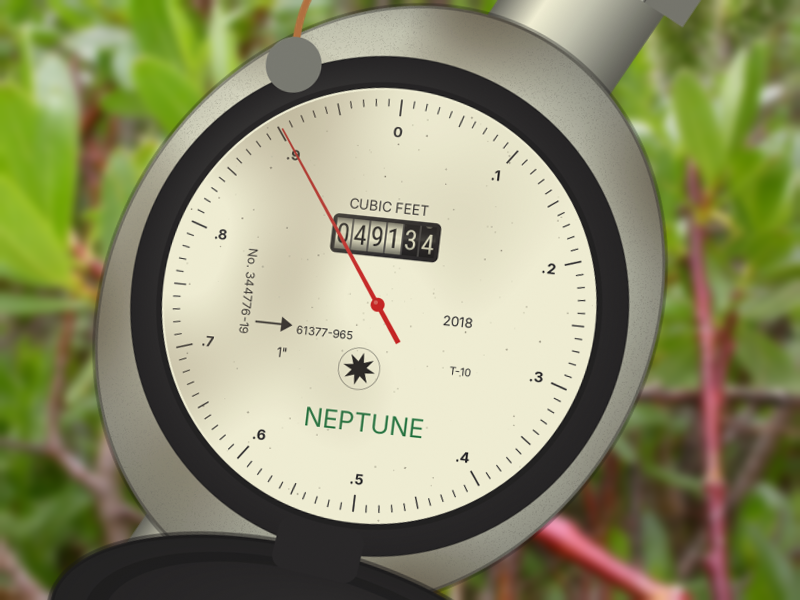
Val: 49133.90 ft³
